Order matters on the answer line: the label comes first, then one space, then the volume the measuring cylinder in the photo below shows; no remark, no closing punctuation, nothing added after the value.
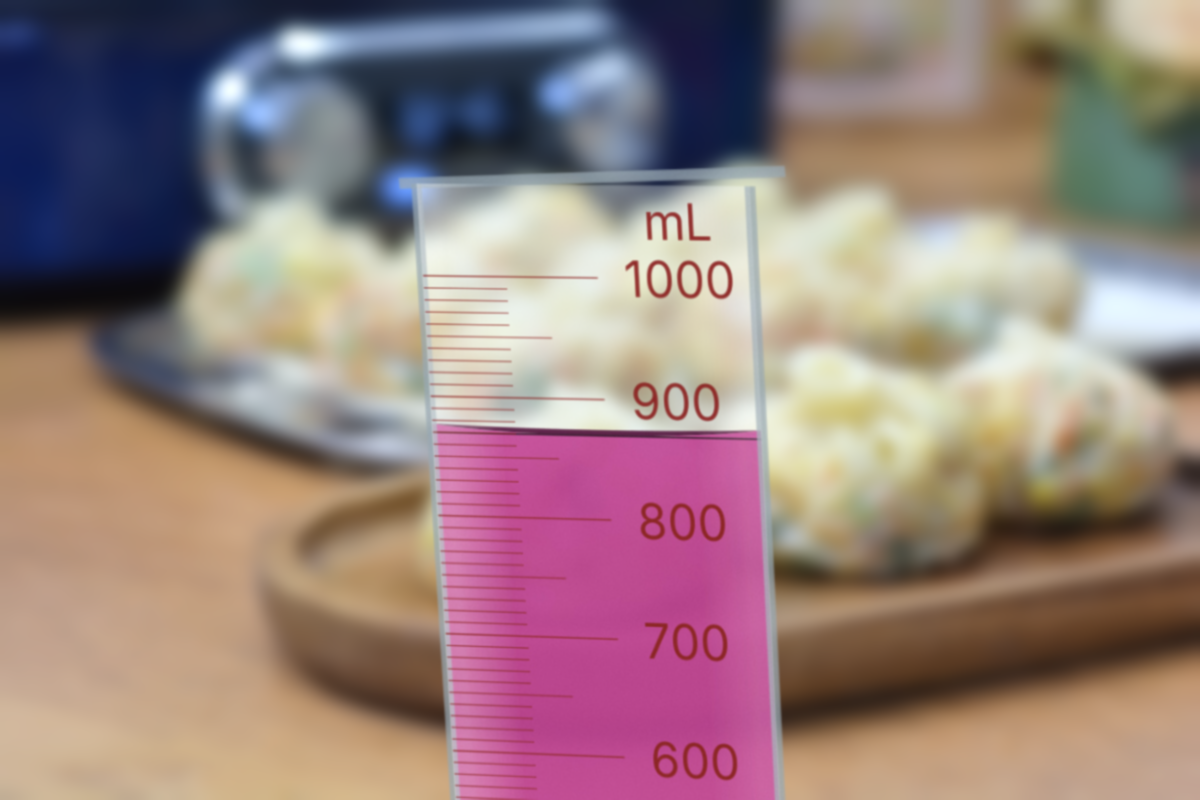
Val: 870 mL
